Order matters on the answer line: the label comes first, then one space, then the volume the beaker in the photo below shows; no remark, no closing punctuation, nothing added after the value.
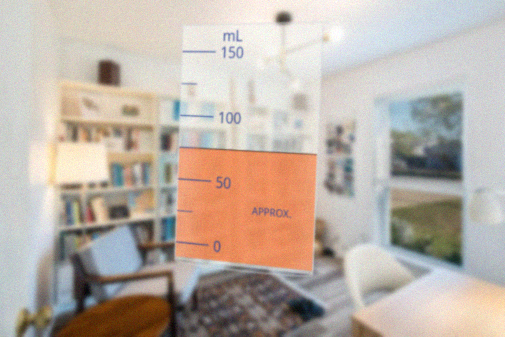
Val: 75 mL
